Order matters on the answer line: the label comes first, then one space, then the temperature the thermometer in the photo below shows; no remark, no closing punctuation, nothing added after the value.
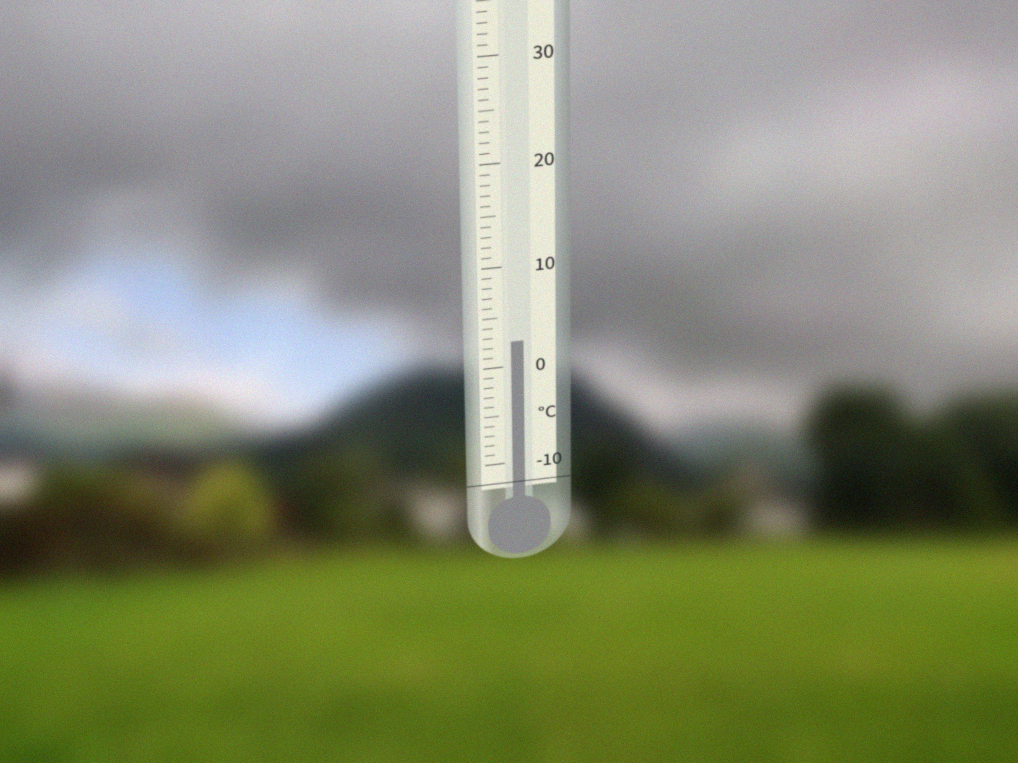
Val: 2.5 °C
